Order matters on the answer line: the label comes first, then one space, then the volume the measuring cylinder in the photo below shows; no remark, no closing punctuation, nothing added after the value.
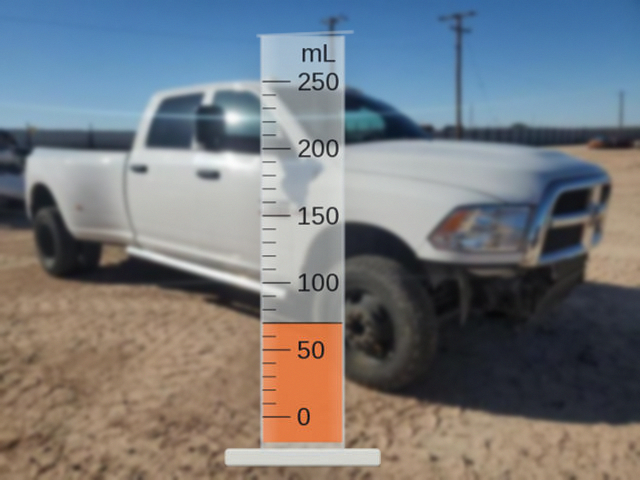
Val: 70 mL
